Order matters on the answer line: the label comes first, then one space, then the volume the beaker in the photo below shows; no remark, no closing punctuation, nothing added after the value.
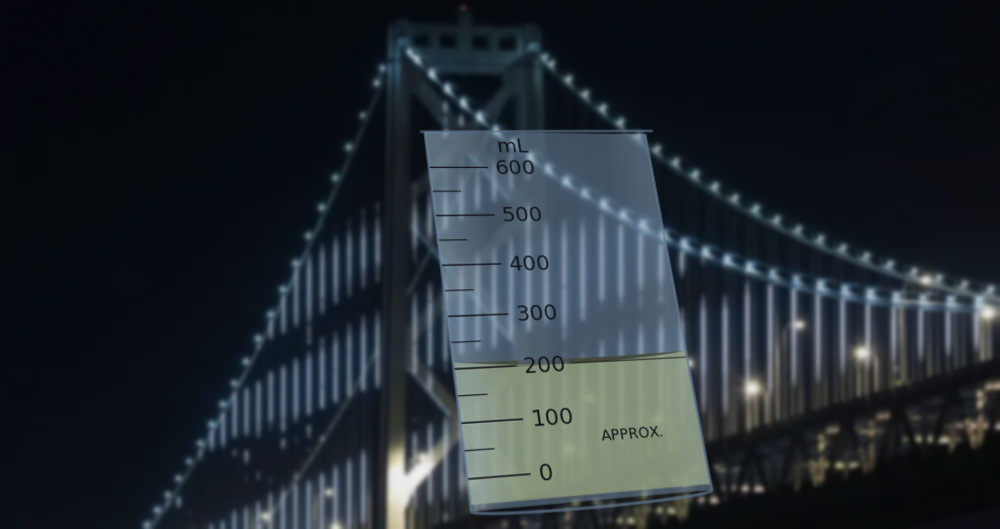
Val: 200 mL
